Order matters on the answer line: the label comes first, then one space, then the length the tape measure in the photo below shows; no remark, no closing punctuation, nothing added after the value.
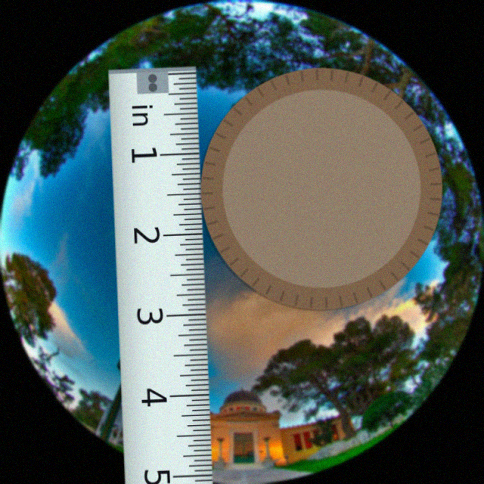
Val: 3 in
